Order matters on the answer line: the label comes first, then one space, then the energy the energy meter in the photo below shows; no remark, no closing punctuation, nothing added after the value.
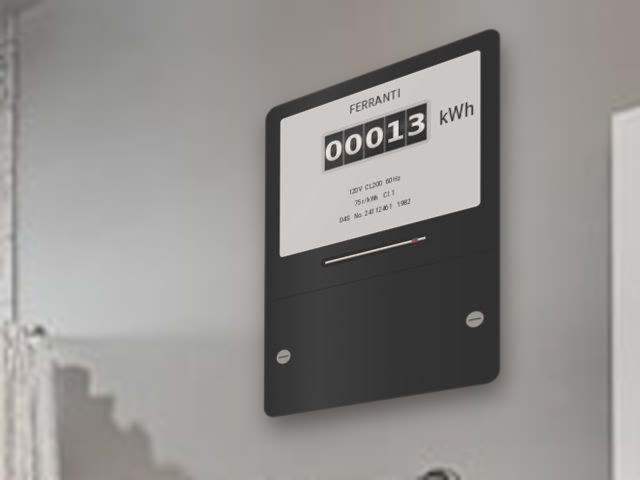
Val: 13 kWh
